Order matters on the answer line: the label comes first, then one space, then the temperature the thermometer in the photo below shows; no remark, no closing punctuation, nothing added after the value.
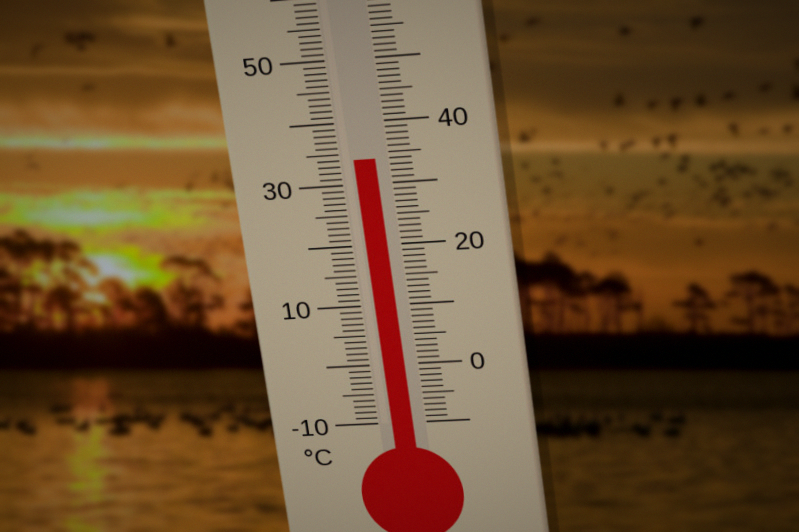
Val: 34 °C
